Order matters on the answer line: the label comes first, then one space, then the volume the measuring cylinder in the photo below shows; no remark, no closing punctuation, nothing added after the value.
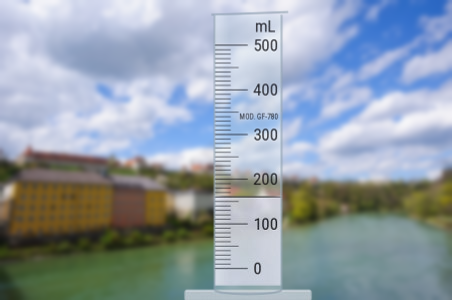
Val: 160 mL
